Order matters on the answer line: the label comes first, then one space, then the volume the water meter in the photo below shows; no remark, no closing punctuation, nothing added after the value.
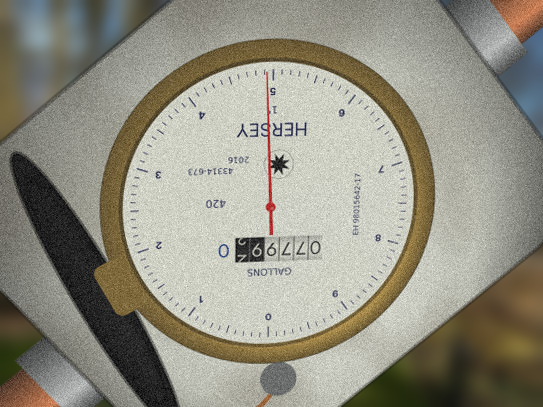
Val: 779924.9 gal
